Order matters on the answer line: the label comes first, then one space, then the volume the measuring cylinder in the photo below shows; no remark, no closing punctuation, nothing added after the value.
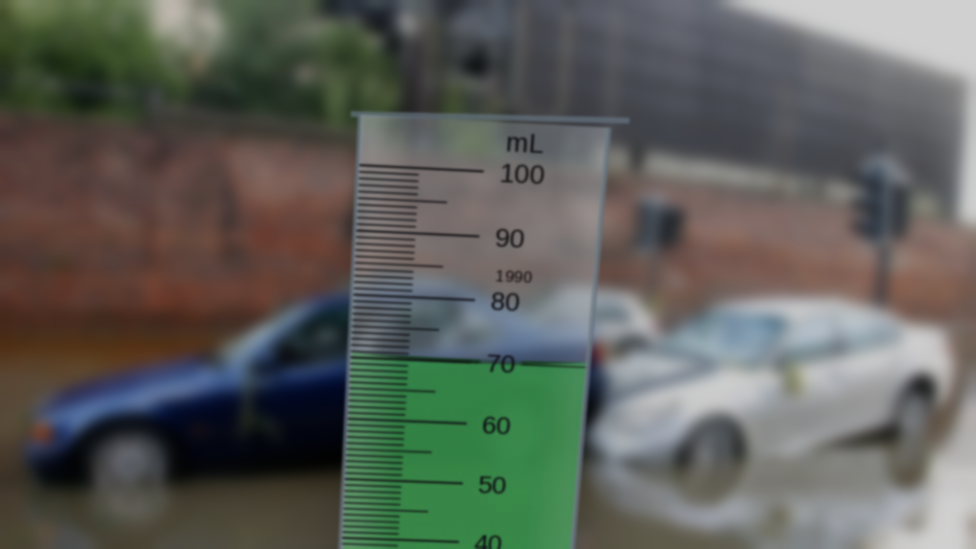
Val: 70 mL
